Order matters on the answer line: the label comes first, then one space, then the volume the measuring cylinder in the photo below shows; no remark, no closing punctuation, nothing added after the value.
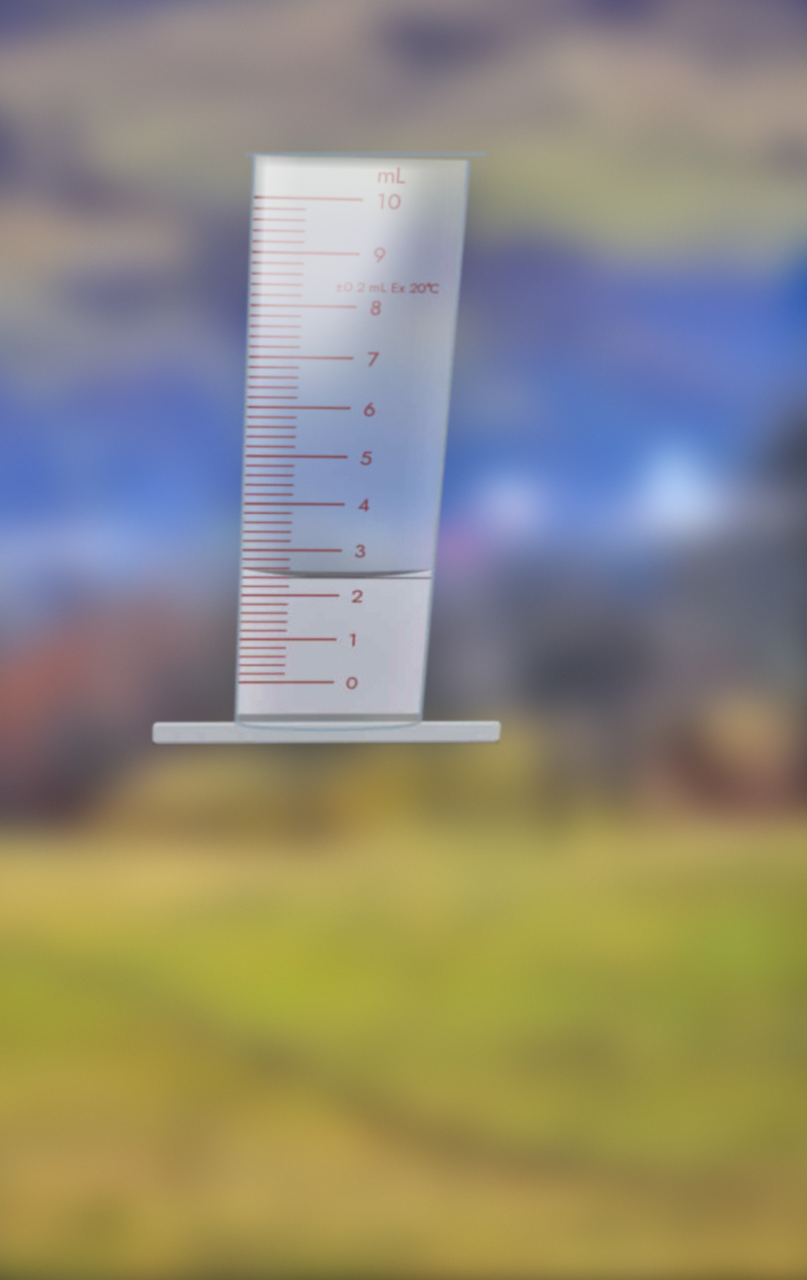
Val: 2.4 mL
